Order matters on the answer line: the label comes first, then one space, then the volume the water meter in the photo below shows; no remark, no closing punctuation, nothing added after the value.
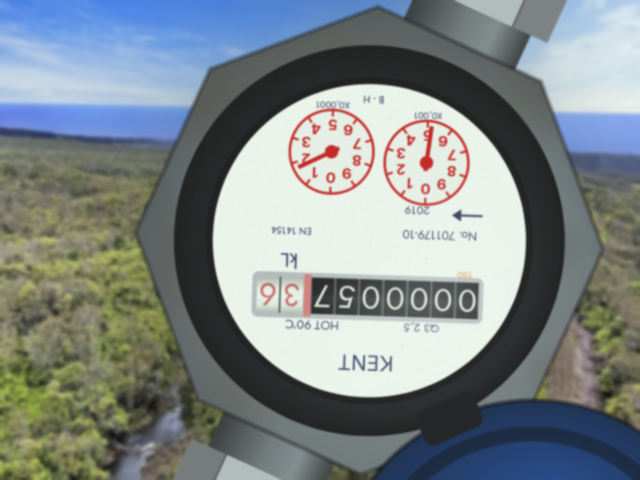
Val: 57.3651 kL
